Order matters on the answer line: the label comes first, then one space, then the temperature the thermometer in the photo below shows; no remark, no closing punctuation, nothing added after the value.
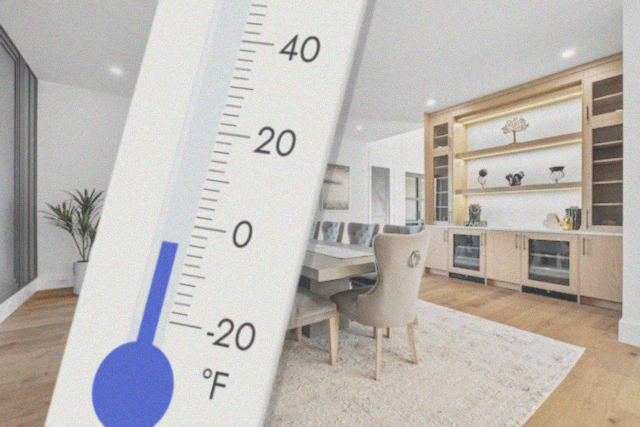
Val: -4 °F
